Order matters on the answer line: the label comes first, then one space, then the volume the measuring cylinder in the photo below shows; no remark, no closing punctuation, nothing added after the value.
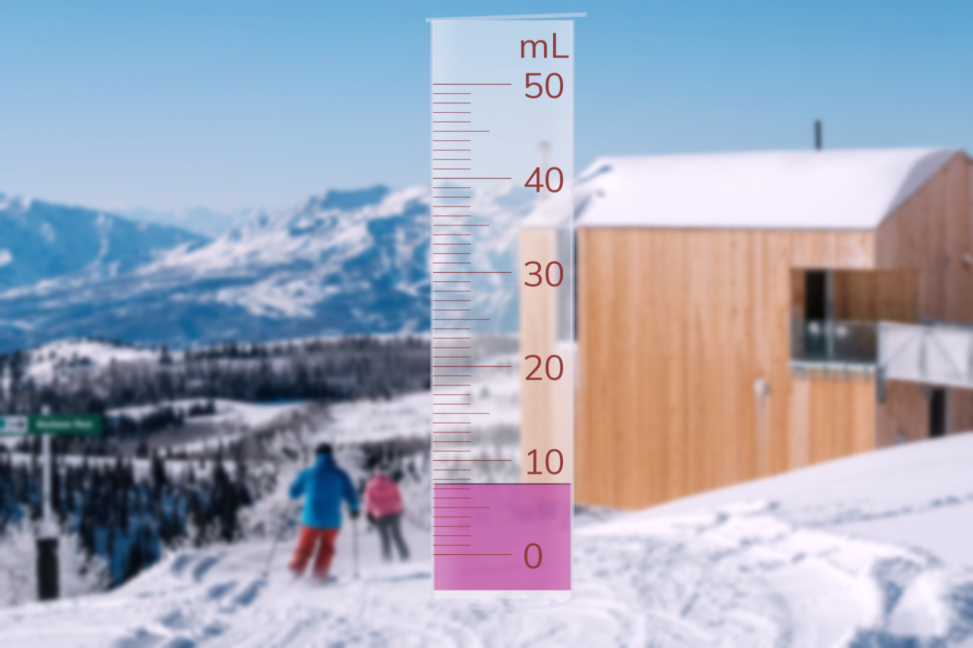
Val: 7.5 mL
